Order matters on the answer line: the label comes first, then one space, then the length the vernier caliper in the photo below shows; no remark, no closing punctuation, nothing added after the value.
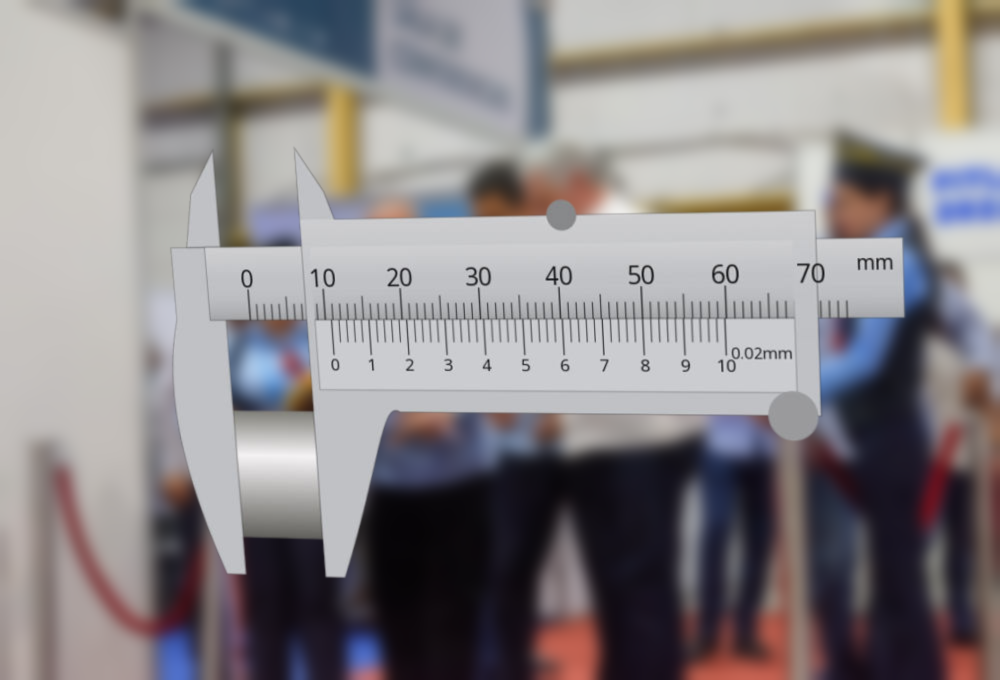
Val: 10.8 mm
